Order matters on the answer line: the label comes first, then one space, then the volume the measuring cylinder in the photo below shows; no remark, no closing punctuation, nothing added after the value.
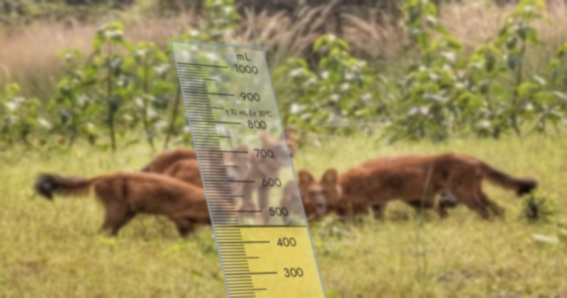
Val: 450 mL
